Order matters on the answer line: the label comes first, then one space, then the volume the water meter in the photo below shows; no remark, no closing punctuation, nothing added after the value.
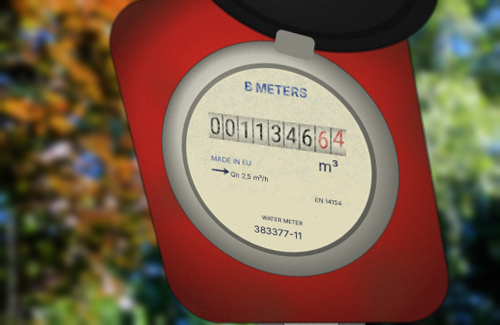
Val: 11346.64 m³
